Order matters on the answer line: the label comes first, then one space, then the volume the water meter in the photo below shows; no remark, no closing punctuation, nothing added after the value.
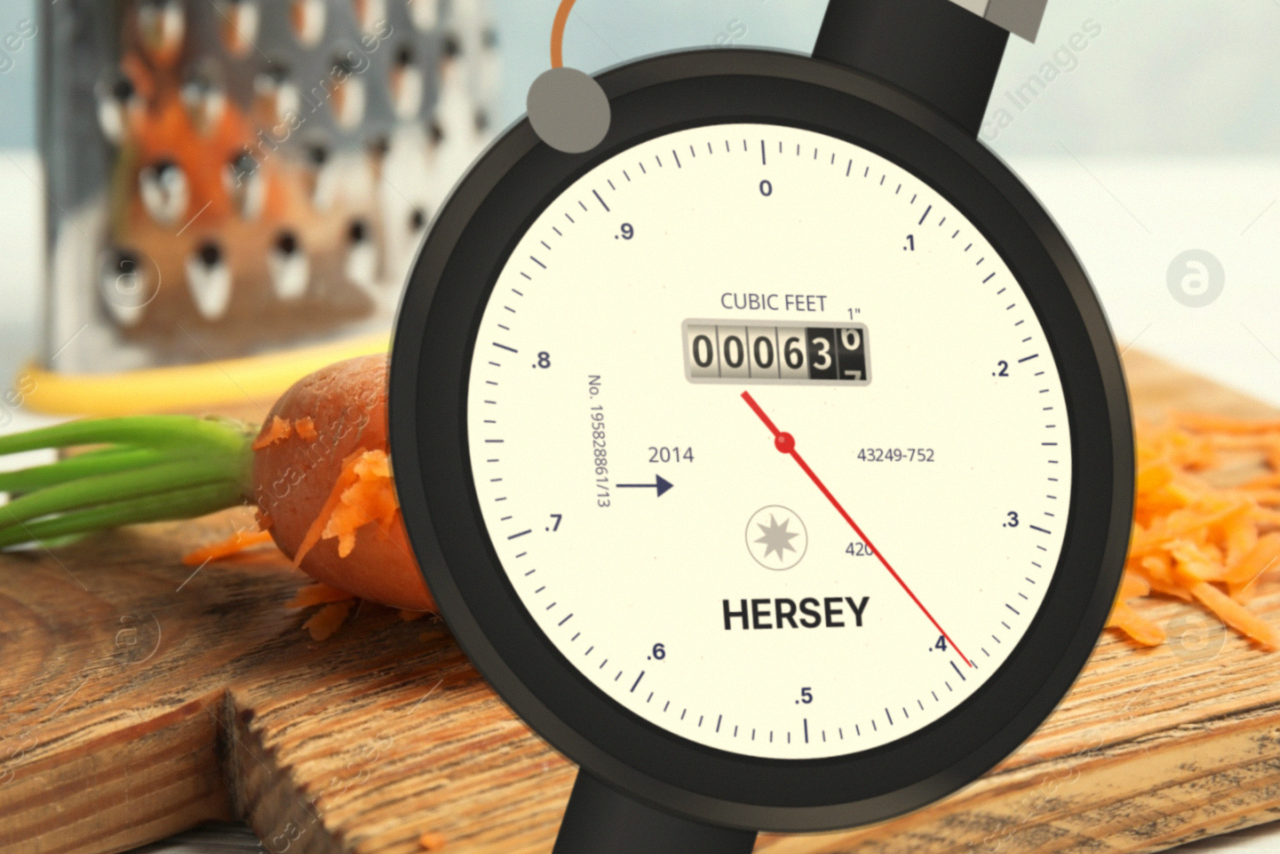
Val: 636.39 ft³
